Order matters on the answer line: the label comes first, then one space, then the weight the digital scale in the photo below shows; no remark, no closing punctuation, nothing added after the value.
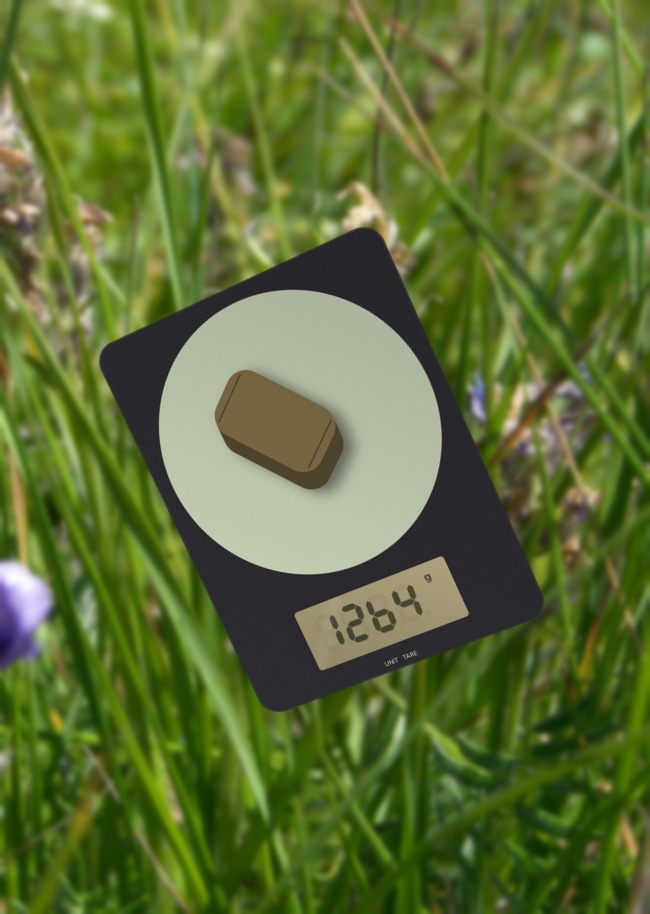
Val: 1264 g
